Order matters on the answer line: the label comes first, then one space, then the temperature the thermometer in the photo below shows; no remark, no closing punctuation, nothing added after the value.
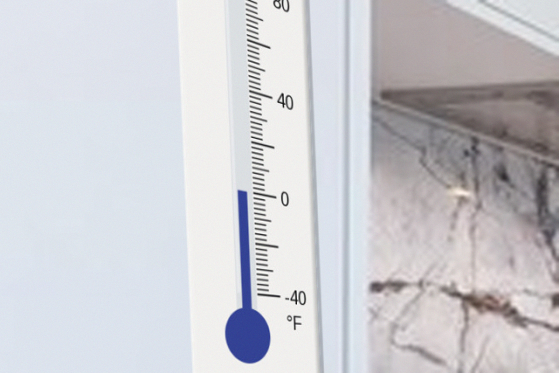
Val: 0 °F
